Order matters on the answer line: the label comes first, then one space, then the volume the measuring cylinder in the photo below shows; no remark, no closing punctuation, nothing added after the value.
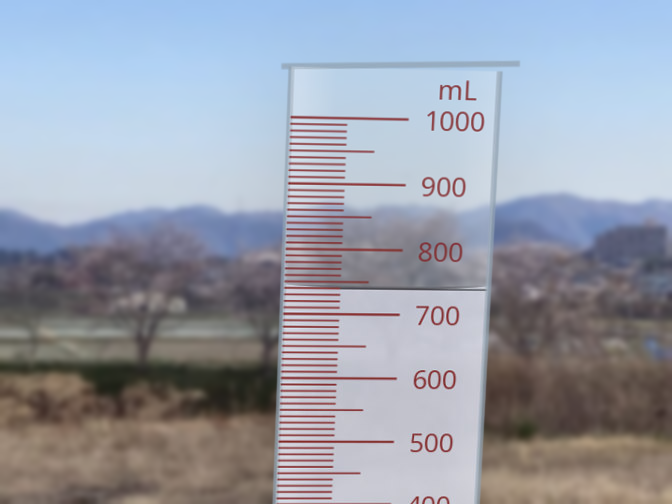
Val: 740 mL
